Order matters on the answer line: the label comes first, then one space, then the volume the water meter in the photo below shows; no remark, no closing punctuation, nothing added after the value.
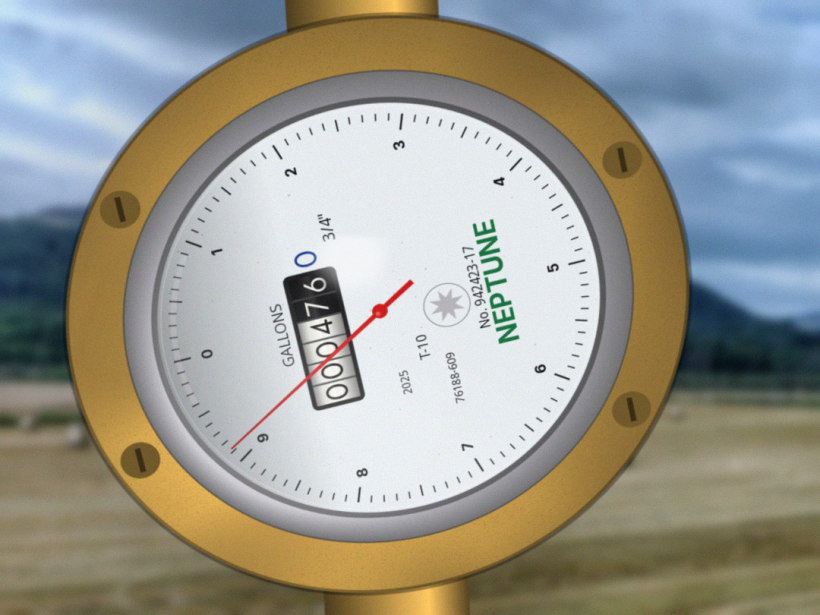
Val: 4759.1 gal
